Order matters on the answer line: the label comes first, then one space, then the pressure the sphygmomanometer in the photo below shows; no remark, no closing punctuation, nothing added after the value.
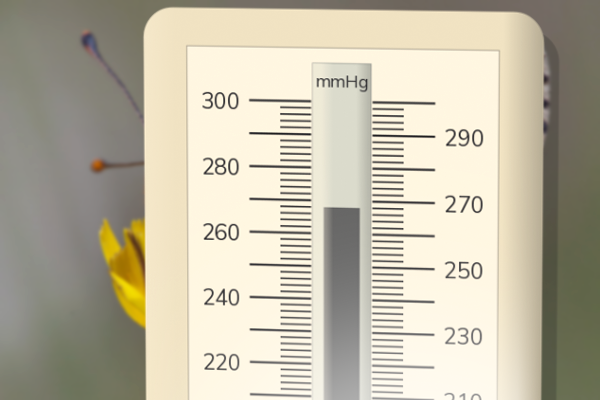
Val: 268 mmHg
